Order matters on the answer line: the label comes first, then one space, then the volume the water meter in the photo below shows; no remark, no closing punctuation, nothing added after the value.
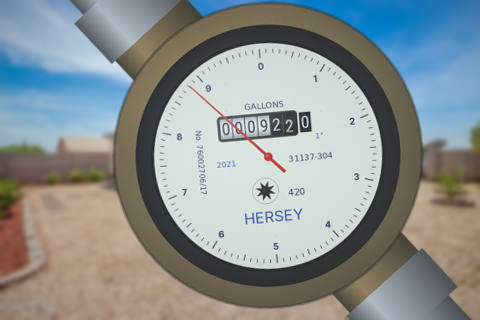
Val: 9218.8 gal
